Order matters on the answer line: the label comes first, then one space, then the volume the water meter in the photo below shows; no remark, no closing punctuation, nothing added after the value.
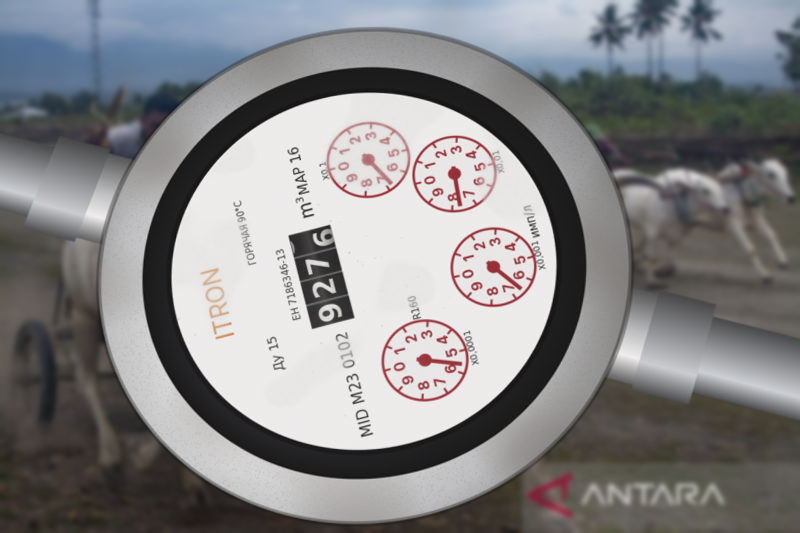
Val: 9275.6765 m³
